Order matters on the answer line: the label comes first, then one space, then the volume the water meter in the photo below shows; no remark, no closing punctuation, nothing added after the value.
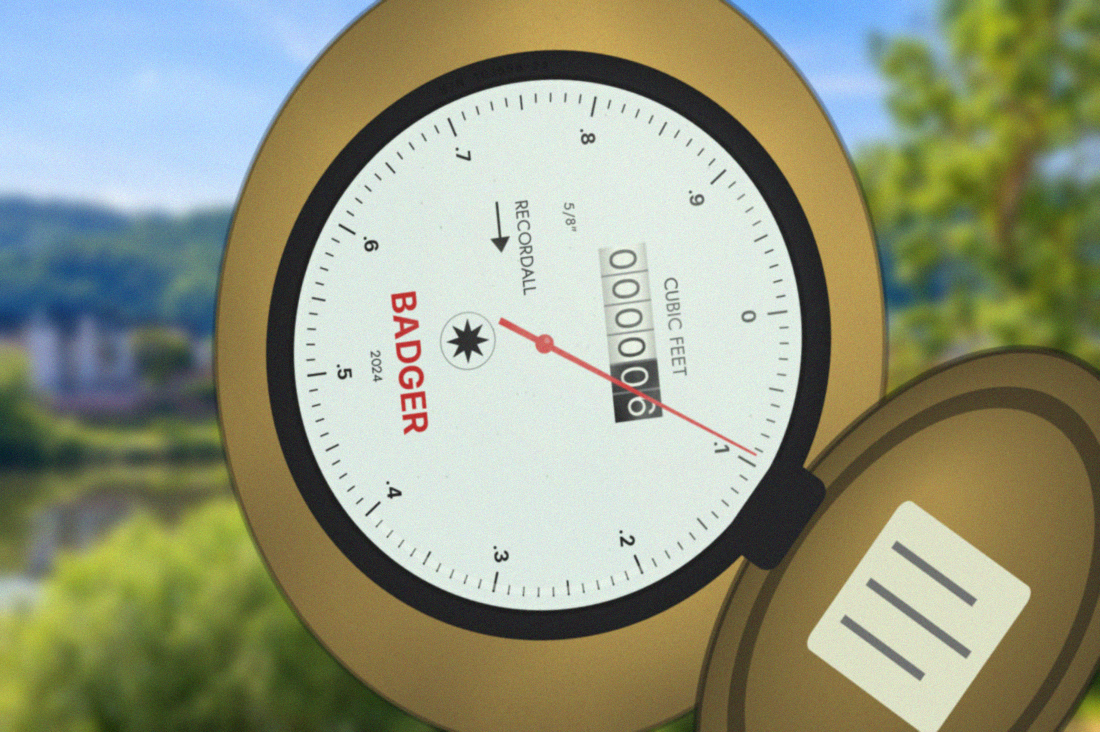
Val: 6.09 ft³
